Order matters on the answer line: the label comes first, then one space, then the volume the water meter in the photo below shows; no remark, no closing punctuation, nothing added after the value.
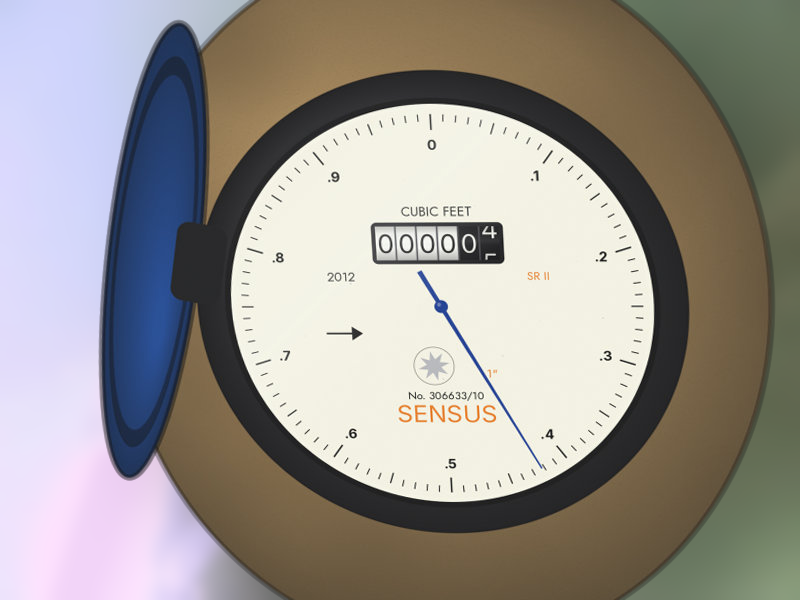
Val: 4.42 ft³
